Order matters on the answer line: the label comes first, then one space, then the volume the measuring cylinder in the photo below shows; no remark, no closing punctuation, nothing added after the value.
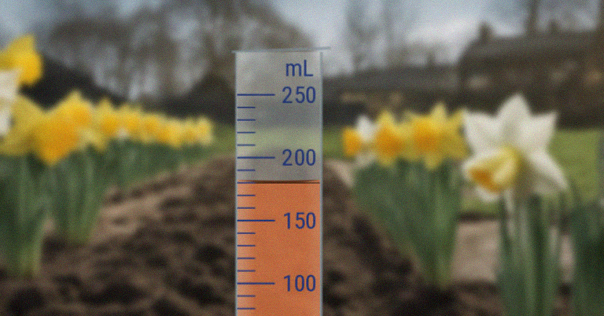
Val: 180 mL
